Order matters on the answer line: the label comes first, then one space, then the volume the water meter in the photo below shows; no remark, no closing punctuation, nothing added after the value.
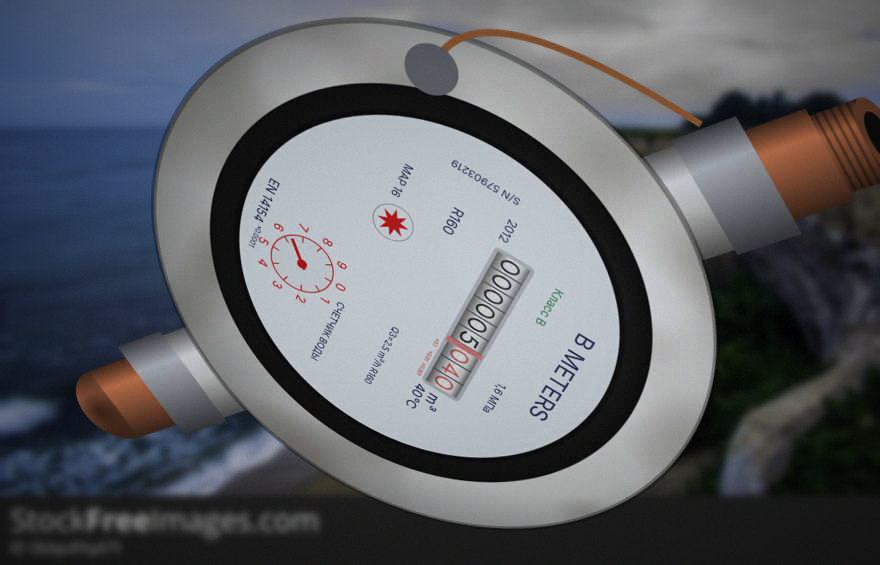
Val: 5.0406 m³
